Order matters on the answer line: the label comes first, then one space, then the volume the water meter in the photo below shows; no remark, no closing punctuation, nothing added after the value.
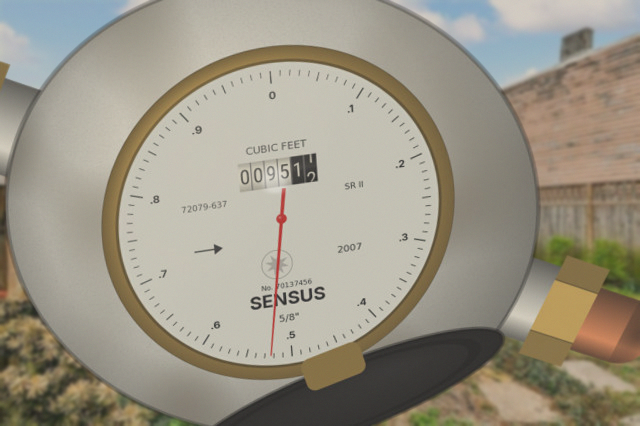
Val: 9511.52 ft³
